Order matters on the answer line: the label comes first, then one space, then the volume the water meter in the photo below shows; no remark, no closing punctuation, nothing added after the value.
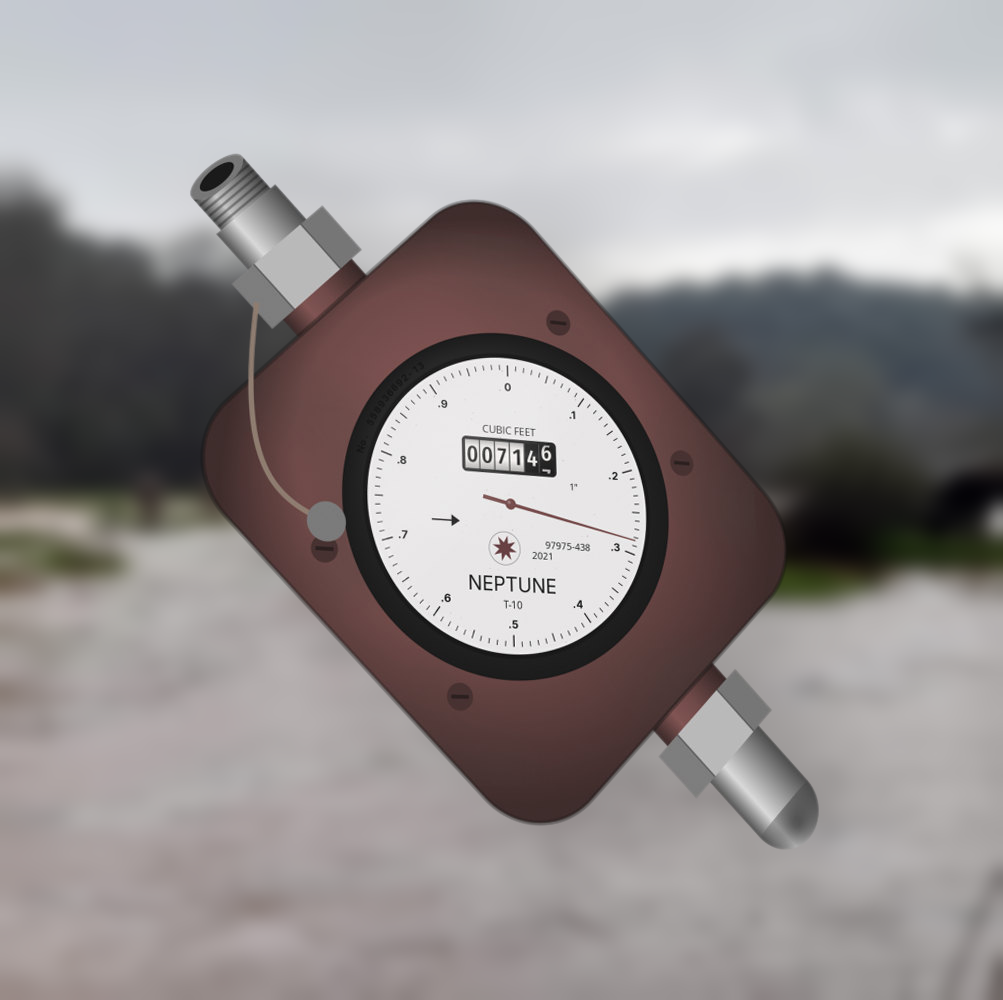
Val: 7146.28 ft³
